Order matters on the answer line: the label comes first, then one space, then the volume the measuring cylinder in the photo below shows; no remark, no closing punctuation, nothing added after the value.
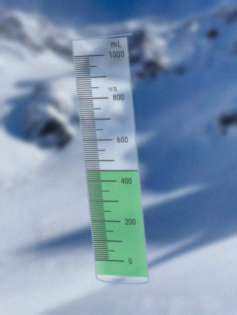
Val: 450 mL
